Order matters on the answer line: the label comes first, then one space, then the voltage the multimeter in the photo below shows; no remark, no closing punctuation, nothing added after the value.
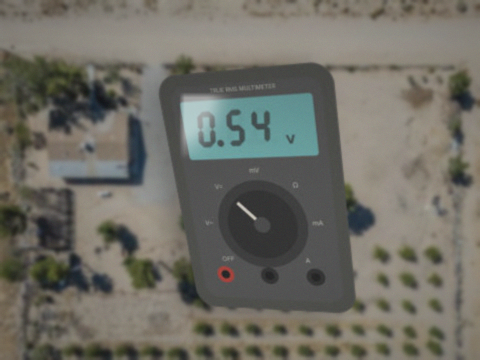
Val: 0.54 V
